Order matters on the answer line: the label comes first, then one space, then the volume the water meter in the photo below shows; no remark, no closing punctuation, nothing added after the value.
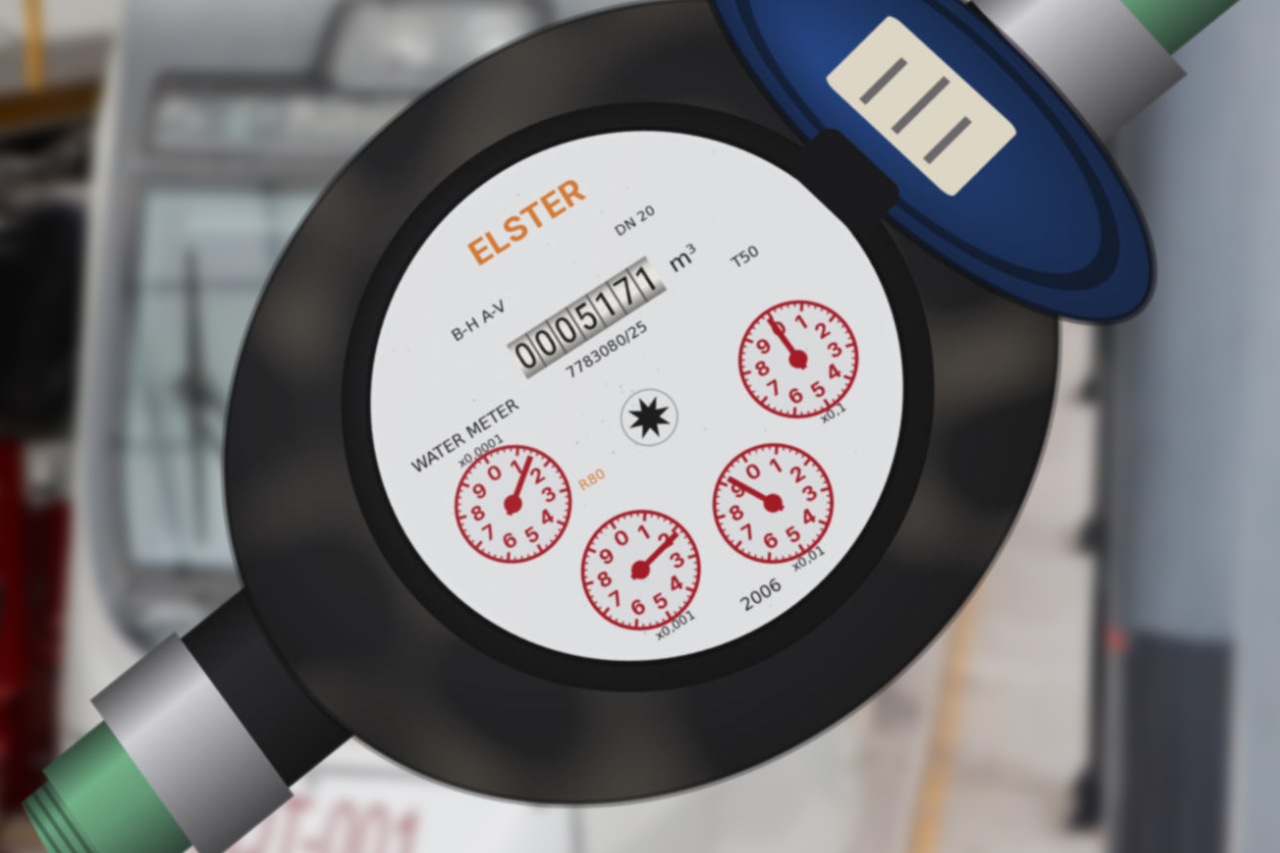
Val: 5170.9921 m³
